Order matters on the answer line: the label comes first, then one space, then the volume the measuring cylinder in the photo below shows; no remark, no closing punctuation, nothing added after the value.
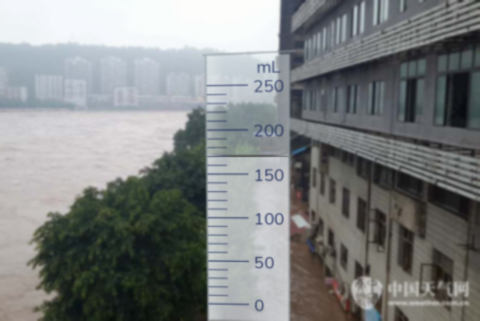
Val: 170 mL
